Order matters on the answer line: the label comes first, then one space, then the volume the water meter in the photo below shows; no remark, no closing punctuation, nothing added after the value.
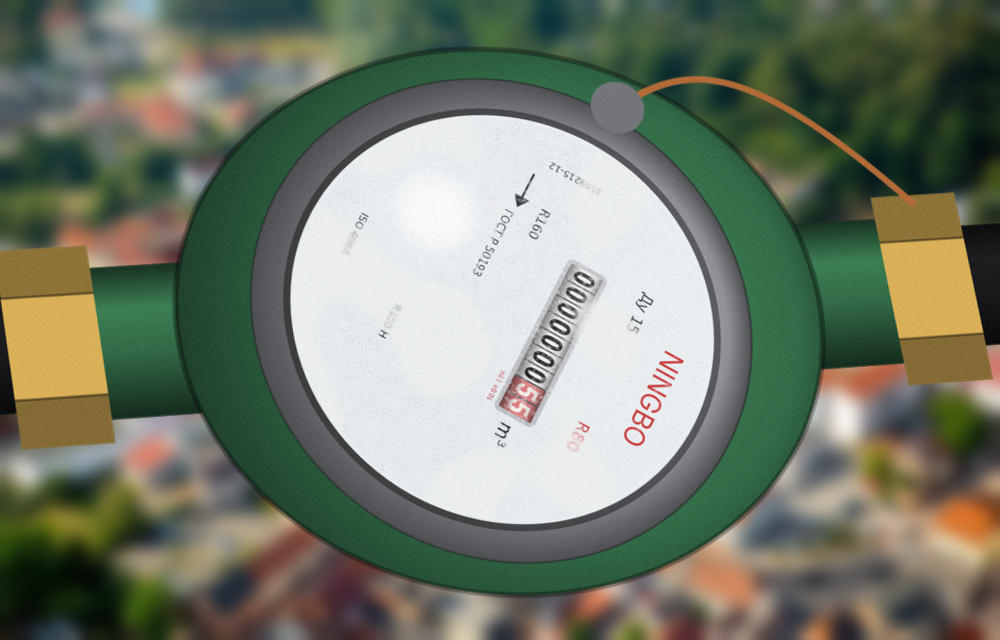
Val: 0.55 m³
